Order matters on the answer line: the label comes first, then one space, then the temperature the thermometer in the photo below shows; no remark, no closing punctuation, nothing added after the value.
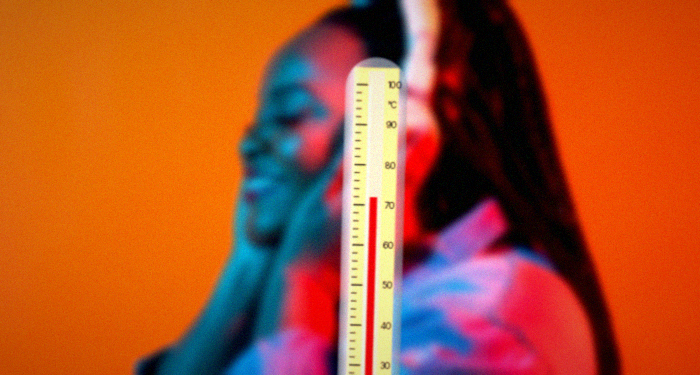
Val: 72 °C
